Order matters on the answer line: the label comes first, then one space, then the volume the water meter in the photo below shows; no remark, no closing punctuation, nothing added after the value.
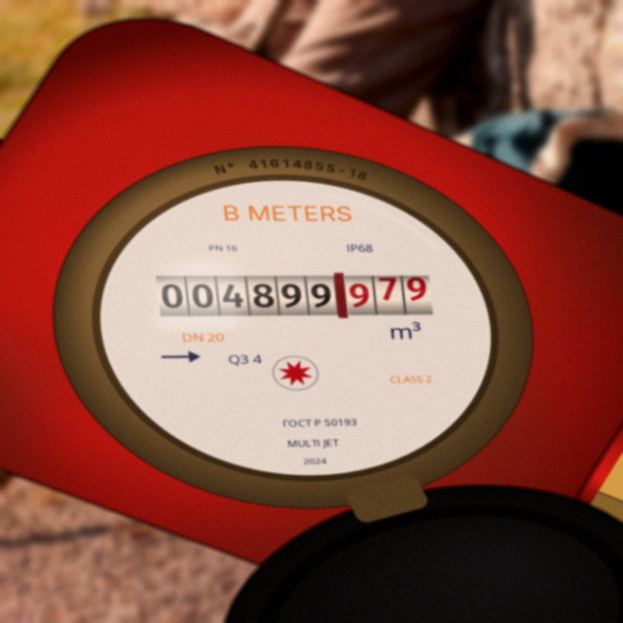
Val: 4899.979 m³
